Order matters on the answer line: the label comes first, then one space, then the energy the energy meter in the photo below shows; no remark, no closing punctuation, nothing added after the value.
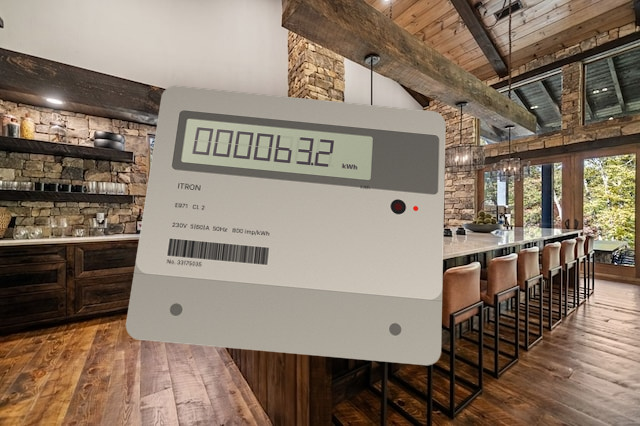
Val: 63.2 kWh
